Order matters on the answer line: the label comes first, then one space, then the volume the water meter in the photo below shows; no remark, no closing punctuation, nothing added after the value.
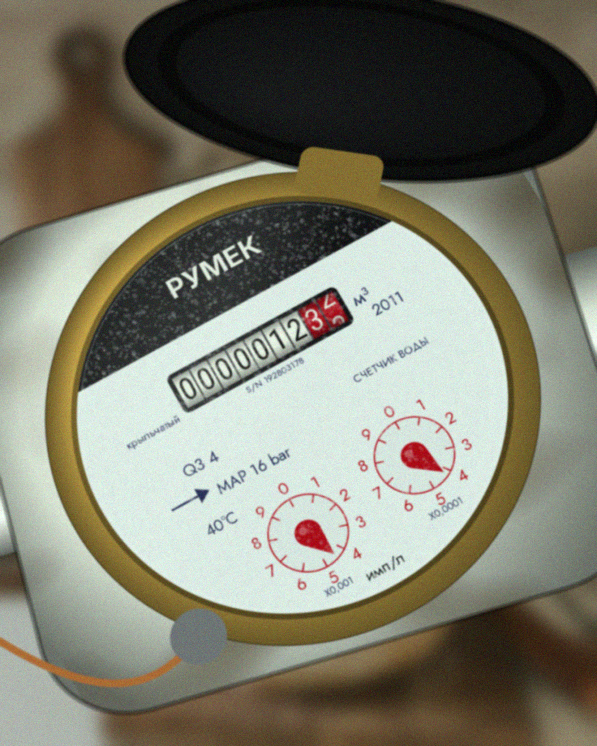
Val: 12.3244 m³
